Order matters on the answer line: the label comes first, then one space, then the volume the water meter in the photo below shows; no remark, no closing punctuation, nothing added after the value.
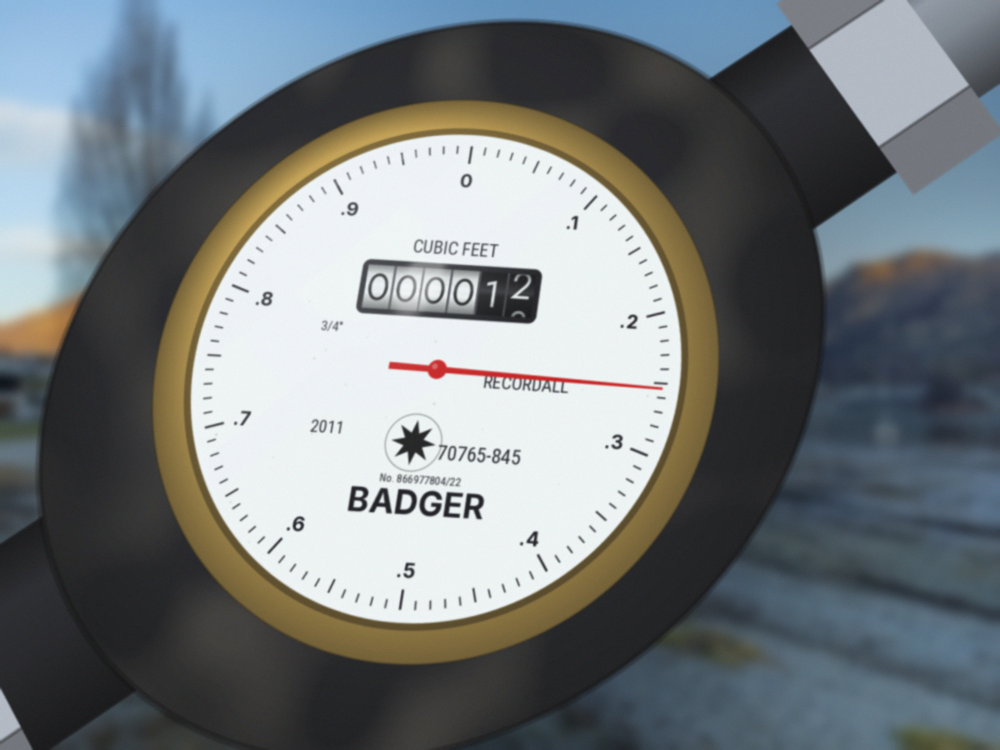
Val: 12.25 ft³
